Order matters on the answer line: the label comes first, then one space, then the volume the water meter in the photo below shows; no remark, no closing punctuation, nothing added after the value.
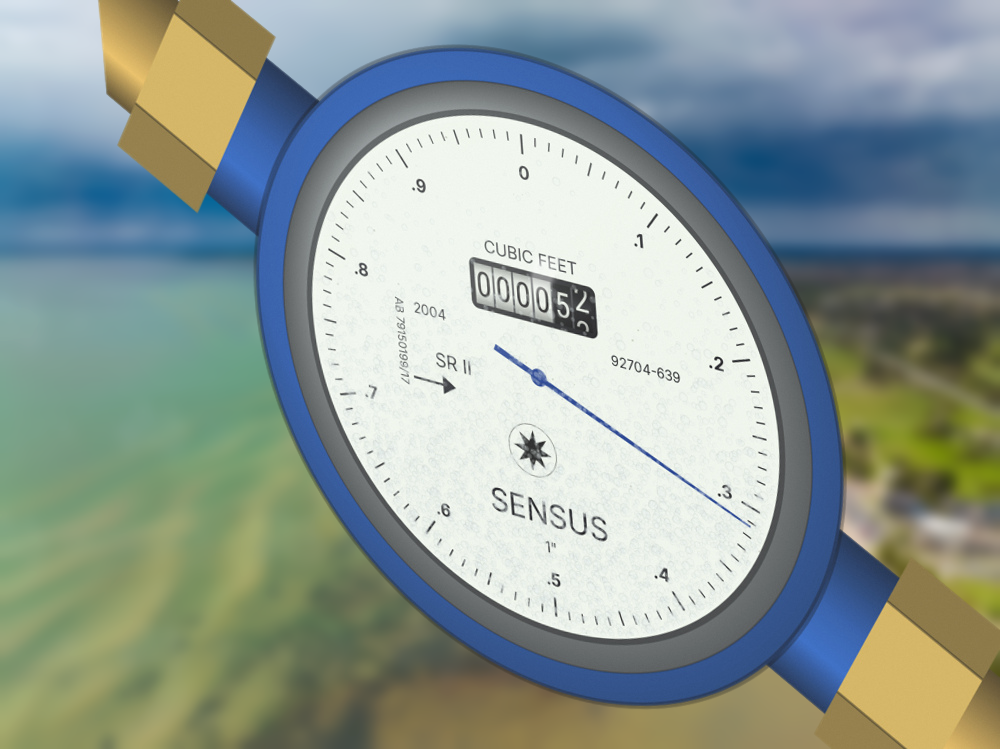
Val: 52.31 ft³
